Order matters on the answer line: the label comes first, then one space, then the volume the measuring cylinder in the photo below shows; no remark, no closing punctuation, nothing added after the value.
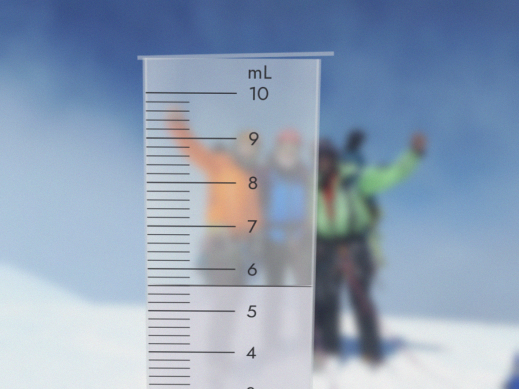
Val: 5.6 mL
